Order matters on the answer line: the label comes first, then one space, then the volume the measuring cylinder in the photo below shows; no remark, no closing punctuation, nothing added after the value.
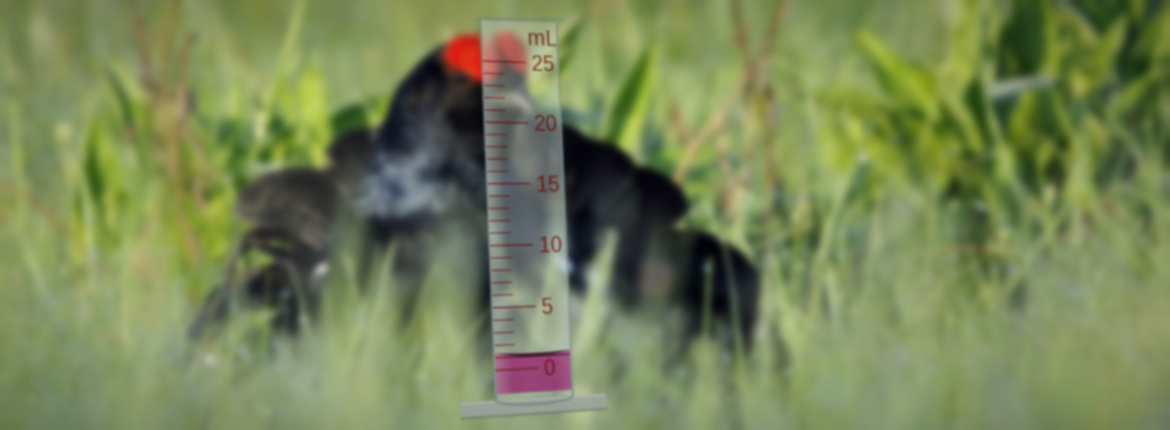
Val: 1 mL
